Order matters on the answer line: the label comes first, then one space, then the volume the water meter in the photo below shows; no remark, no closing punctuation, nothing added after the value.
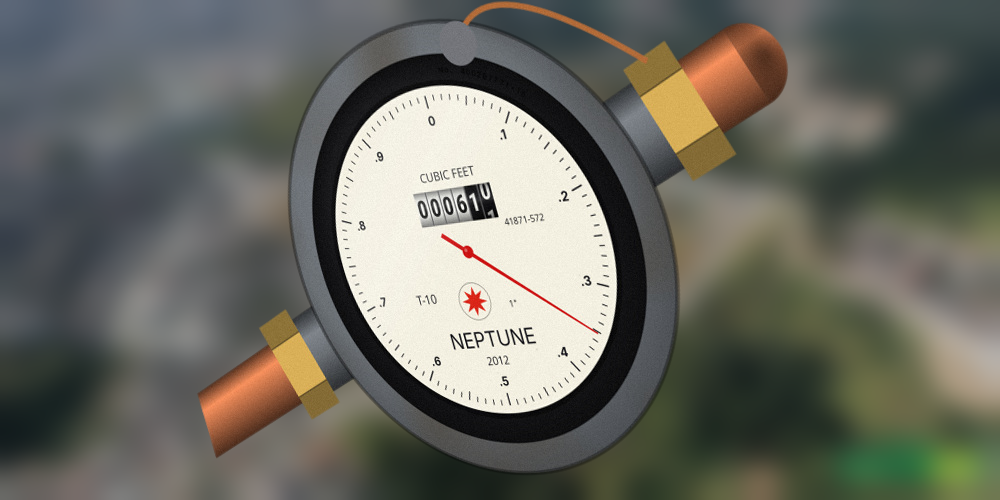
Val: 610.35 ft³
